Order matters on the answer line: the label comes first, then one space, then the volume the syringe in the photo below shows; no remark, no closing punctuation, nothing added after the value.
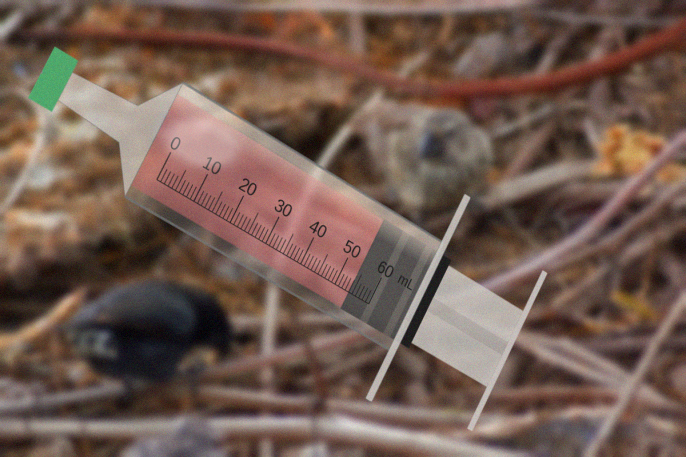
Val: 54 mL
